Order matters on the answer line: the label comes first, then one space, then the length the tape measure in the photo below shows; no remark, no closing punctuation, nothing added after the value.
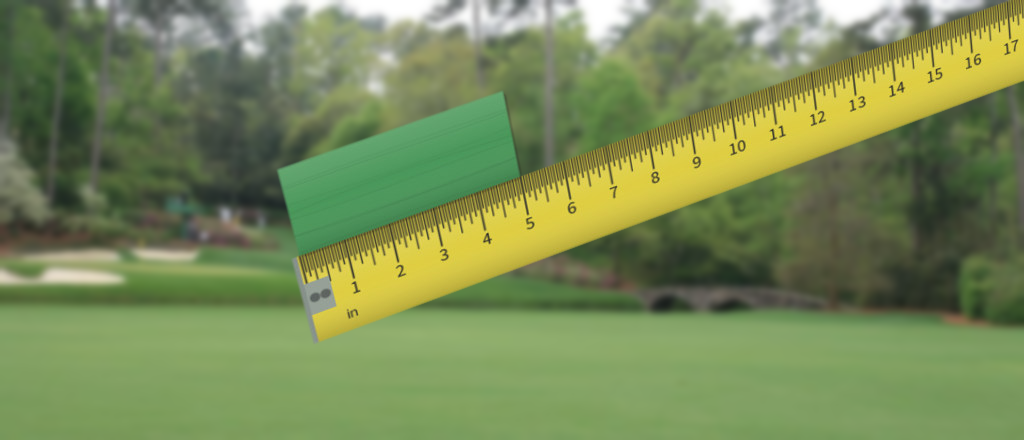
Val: 5 in
